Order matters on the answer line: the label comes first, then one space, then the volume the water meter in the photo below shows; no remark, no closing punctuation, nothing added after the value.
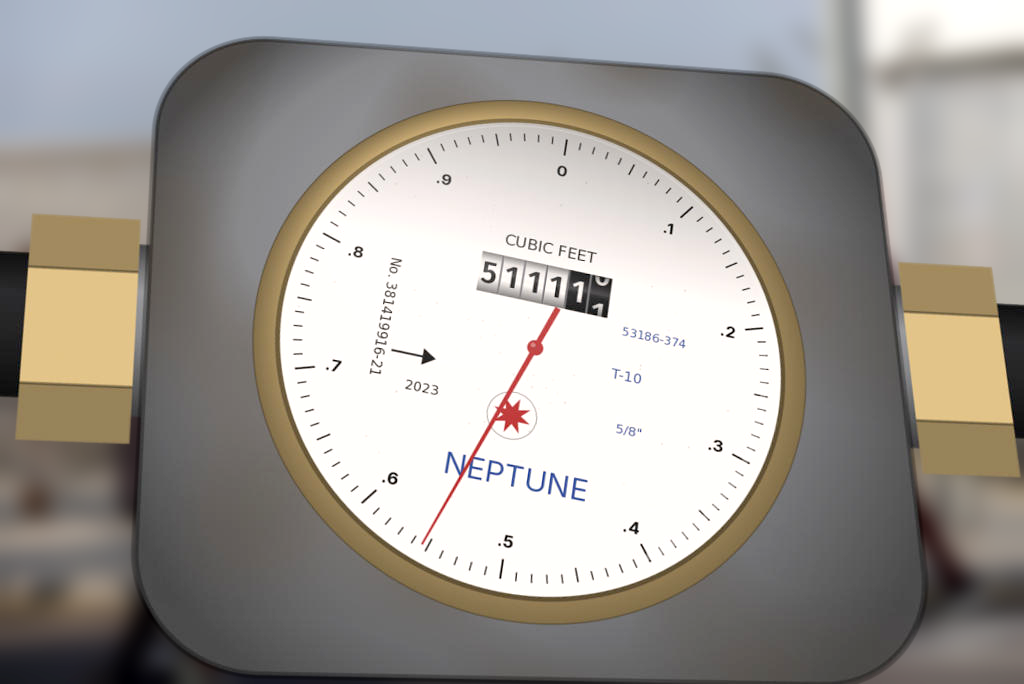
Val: 511110.55 ft³
